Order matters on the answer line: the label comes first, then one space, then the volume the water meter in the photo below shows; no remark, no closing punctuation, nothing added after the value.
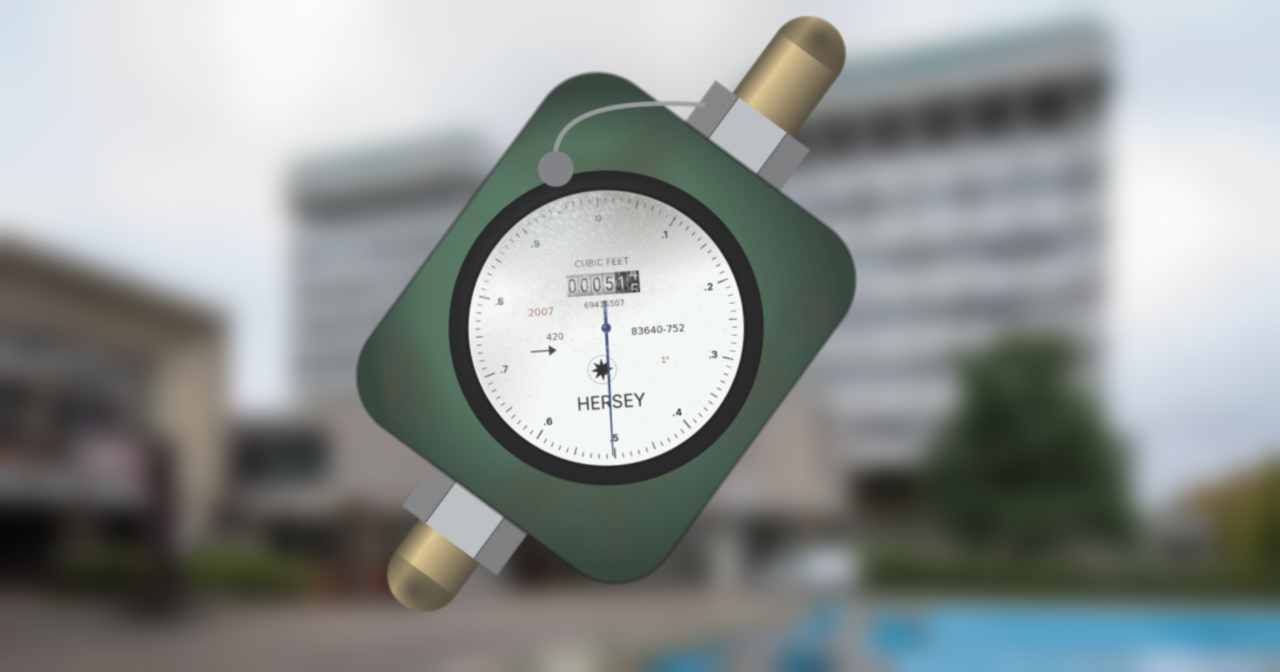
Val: 514.50 ft³
